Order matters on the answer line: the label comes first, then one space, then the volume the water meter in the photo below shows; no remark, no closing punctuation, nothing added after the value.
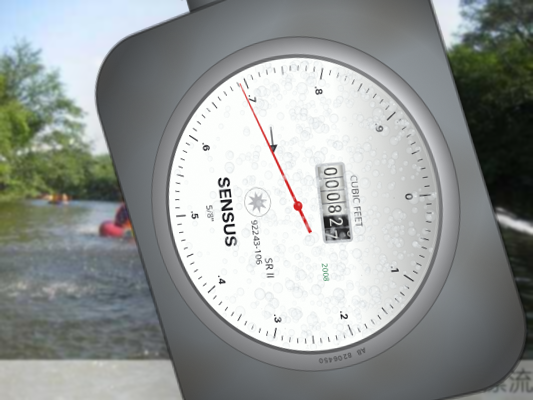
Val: 826.69 ft³
